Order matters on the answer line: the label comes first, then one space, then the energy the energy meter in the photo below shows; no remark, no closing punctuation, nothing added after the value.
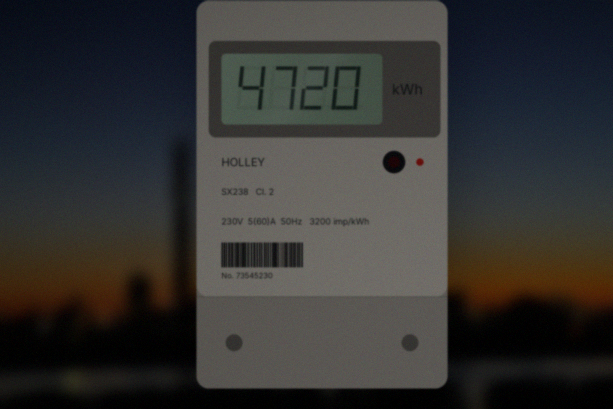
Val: 4720 kWh
